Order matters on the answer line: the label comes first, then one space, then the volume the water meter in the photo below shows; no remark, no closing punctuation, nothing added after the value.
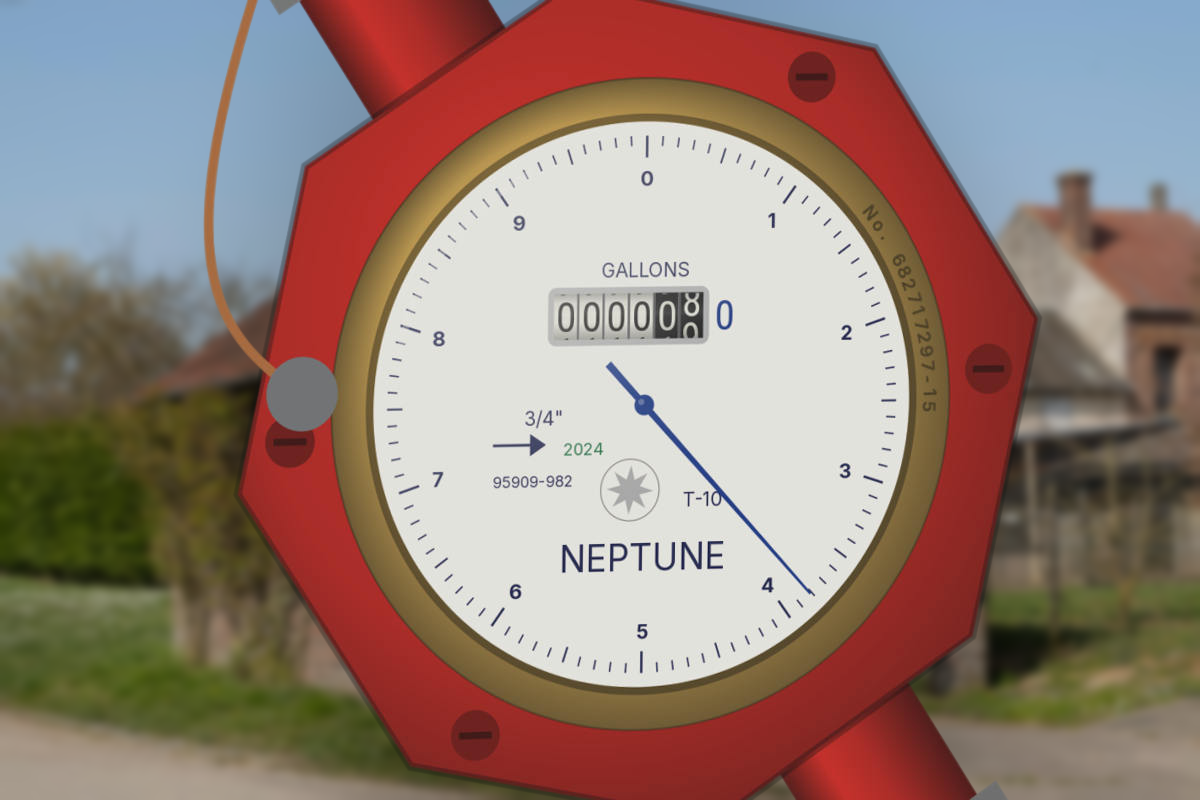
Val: 83.8 gal
